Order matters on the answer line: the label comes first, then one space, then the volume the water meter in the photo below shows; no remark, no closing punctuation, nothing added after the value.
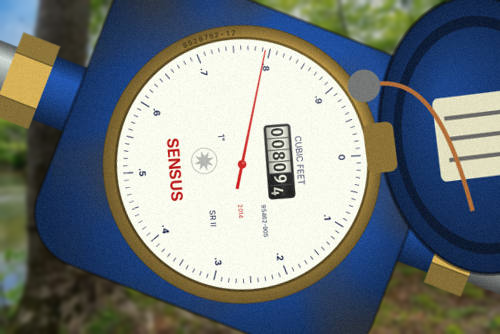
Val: 8093.79 ft³
